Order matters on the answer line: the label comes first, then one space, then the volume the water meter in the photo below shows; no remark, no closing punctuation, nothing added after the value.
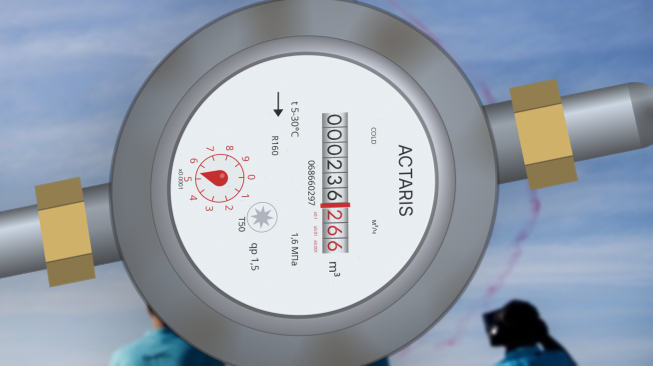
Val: 236.2665 m³
